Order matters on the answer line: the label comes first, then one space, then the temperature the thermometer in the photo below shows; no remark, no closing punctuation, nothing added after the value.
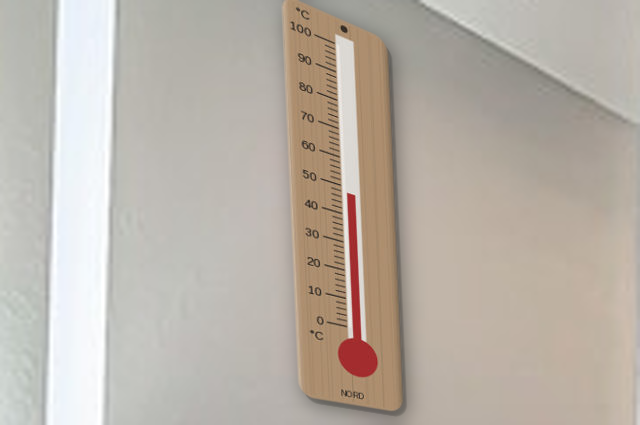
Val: 48 °C
